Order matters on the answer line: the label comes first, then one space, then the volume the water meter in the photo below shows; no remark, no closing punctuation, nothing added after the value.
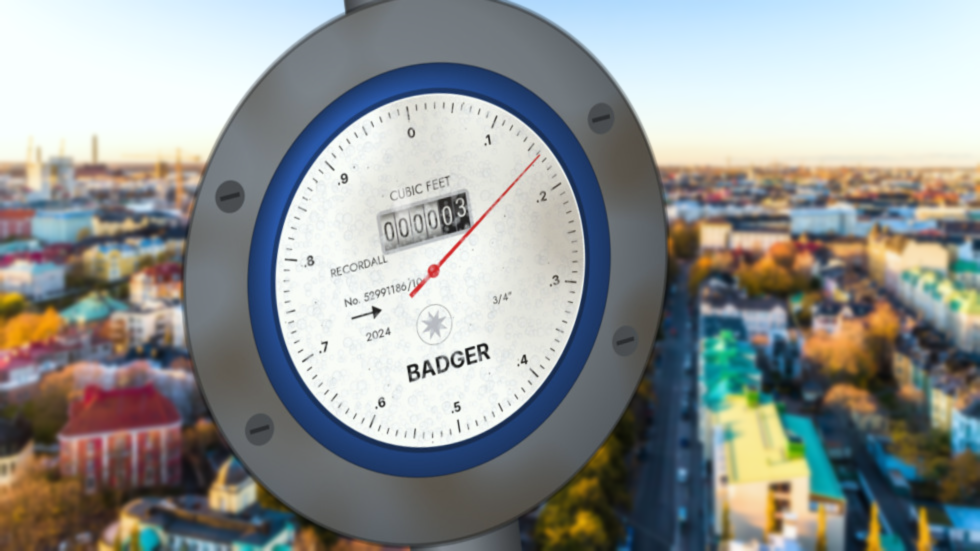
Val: 3.16 ft³
